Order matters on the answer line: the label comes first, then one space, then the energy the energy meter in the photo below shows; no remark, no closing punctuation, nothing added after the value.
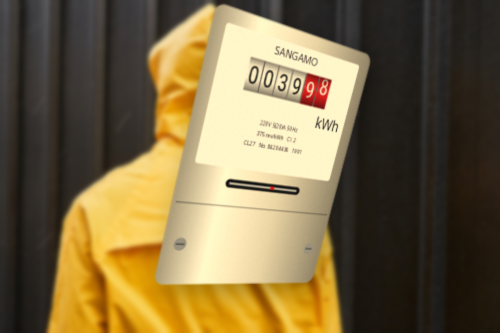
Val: 39.98 kWh
